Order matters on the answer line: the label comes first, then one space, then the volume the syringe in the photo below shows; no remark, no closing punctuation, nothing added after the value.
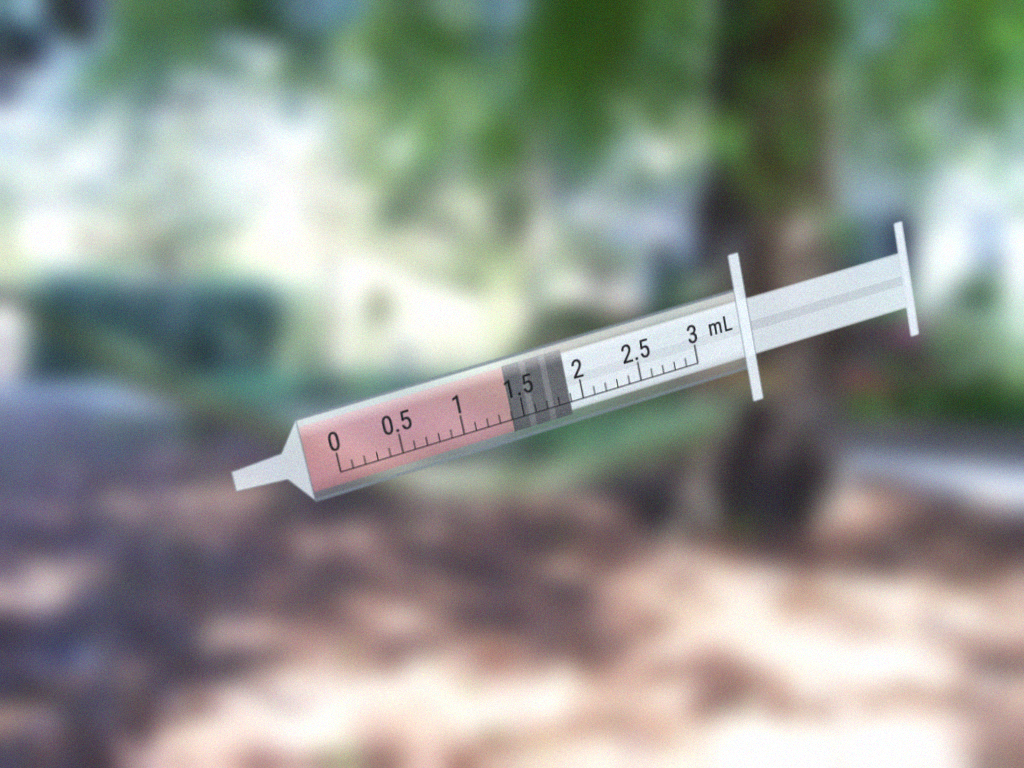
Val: 1.4 mL
